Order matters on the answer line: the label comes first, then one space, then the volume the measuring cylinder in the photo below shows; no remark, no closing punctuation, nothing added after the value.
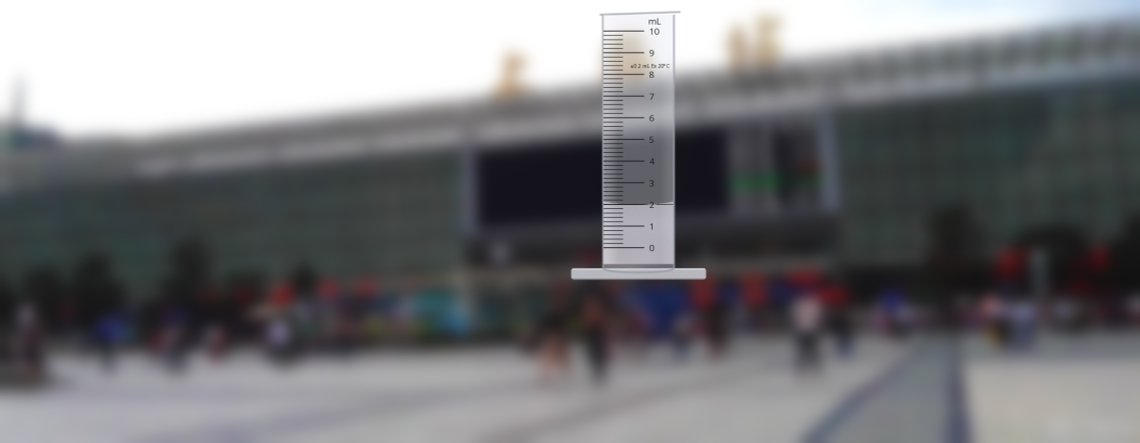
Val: 2 mL
